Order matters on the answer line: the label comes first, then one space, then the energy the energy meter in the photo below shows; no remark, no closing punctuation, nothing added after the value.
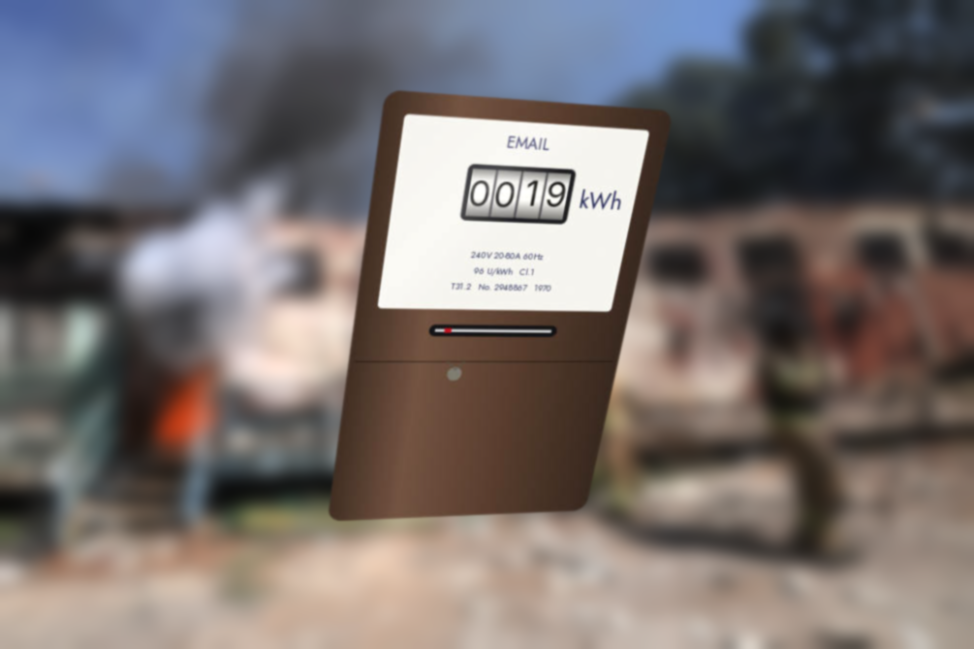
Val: 19 kWh
